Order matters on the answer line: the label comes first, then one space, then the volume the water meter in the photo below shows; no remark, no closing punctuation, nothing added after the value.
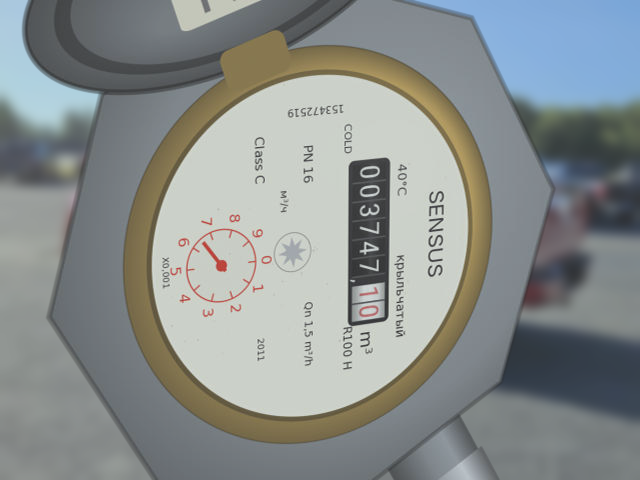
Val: 3747.106 m³
